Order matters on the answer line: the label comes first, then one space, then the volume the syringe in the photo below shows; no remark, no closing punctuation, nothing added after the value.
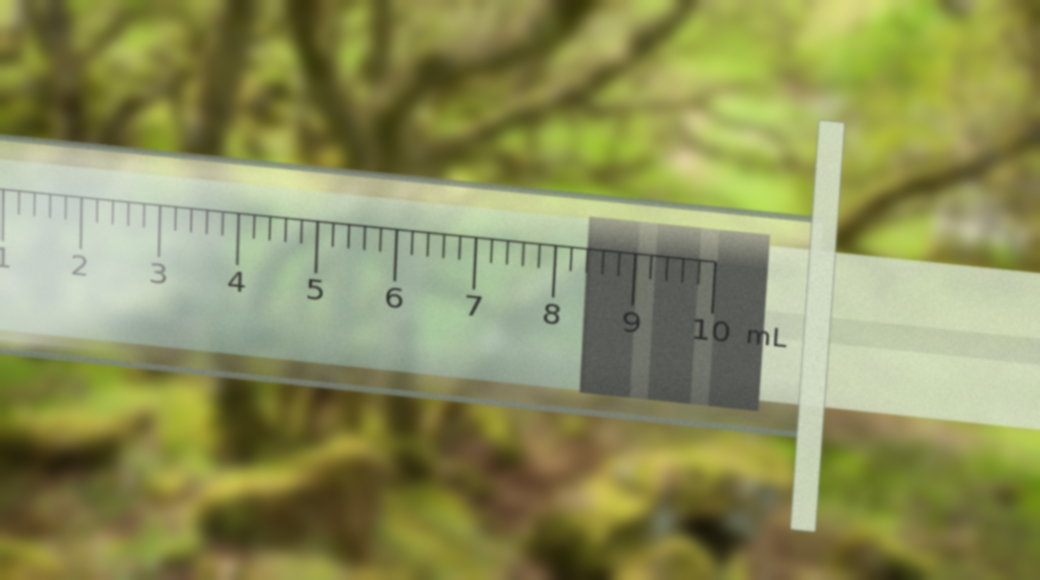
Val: 8.4 mL
